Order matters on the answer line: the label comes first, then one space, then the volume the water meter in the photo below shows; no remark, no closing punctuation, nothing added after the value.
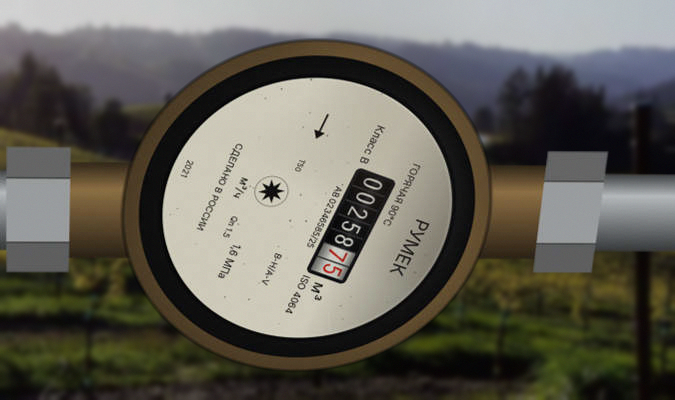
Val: 258.75 m³
